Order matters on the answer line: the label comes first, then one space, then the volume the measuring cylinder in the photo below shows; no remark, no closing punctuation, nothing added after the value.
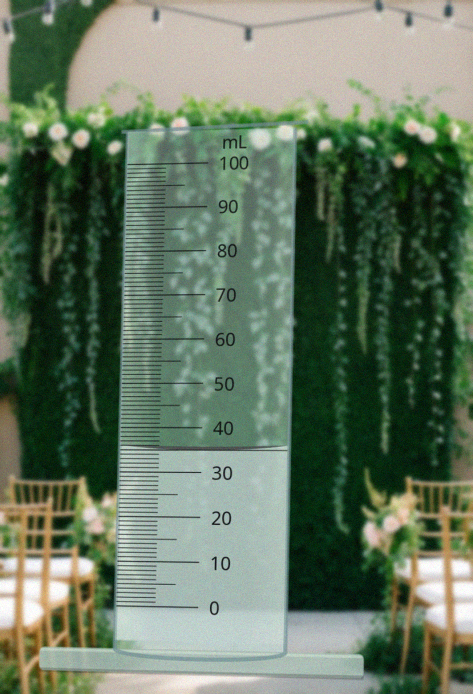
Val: 35 mL
